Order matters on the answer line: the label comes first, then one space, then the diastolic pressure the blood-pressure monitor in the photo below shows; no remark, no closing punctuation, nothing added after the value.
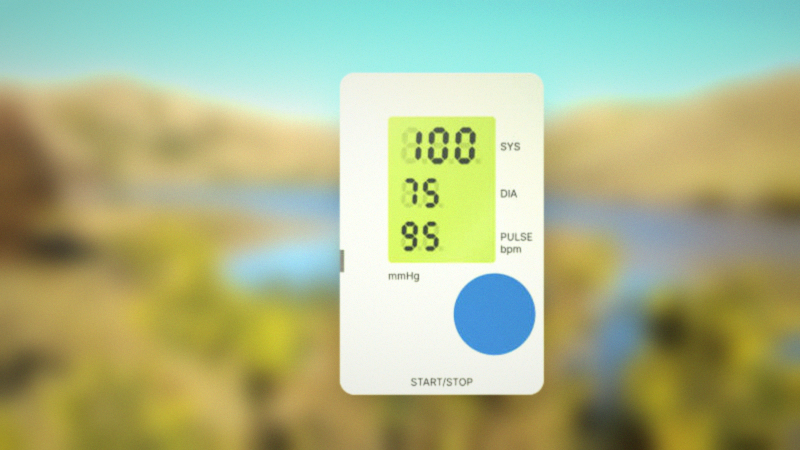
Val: 75 mmHg
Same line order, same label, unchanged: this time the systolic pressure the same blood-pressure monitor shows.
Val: 100 mmHg
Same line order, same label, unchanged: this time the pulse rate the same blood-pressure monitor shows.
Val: 95 bpm
